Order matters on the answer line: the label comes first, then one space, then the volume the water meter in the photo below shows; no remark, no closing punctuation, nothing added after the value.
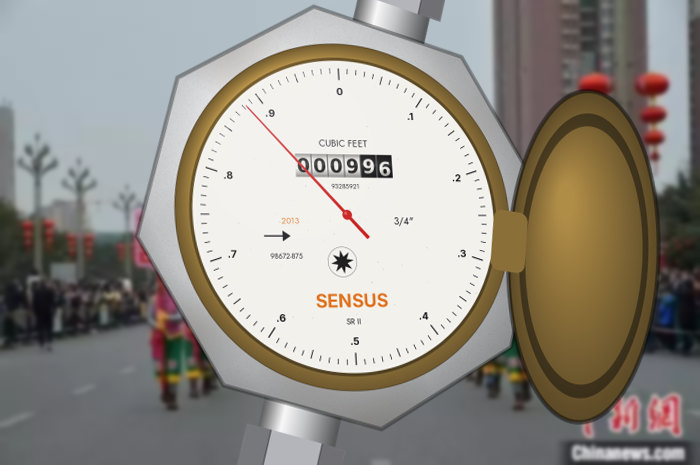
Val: 995.88 ft³
